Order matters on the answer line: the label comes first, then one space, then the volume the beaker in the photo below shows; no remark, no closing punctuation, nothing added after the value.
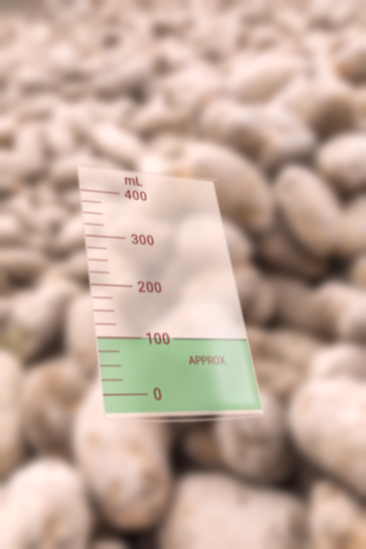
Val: 100 mL
